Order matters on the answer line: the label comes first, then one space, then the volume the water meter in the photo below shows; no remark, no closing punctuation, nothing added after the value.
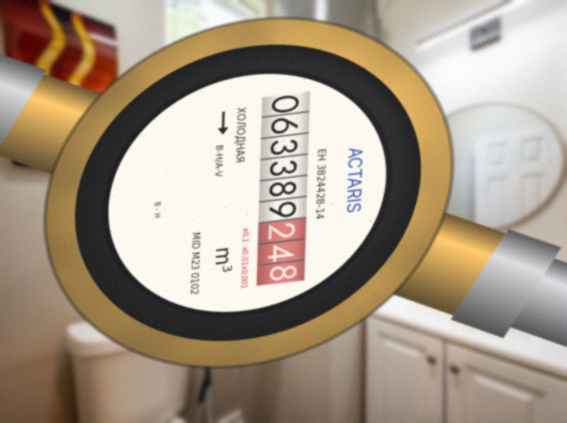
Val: 63389.248 m³
